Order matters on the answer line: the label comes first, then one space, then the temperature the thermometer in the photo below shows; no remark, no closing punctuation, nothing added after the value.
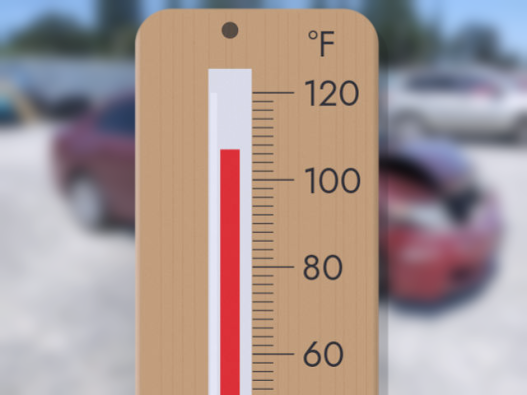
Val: 107 °F
